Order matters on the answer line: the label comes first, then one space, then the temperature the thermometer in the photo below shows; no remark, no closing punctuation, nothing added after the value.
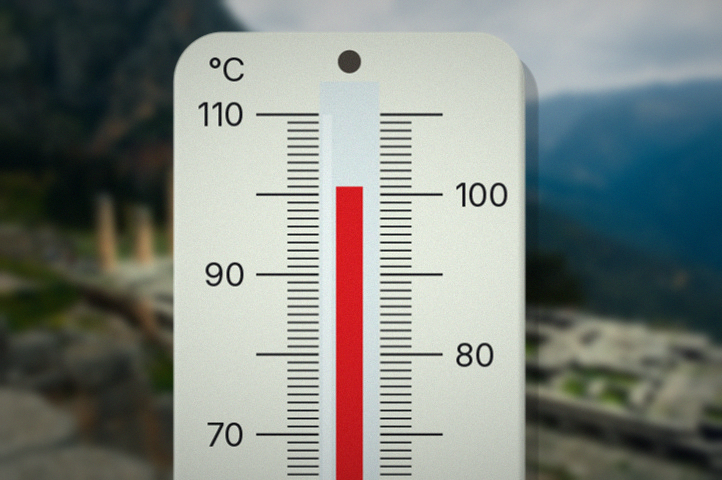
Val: 101 °C
